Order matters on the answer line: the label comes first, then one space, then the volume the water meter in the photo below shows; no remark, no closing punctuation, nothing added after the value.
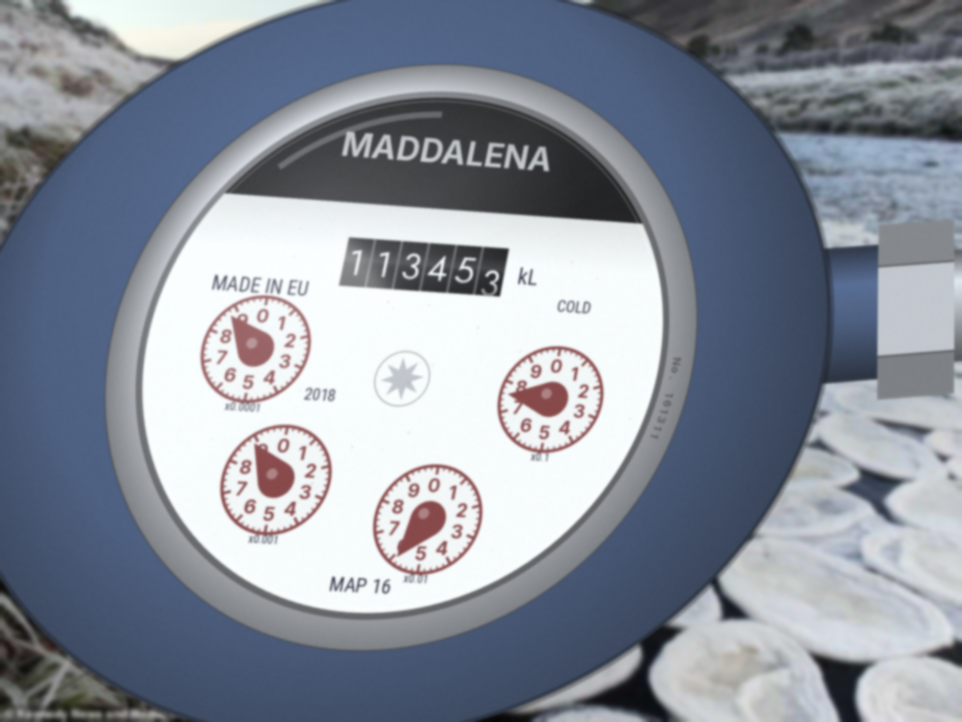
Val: 113452.7588 kL
